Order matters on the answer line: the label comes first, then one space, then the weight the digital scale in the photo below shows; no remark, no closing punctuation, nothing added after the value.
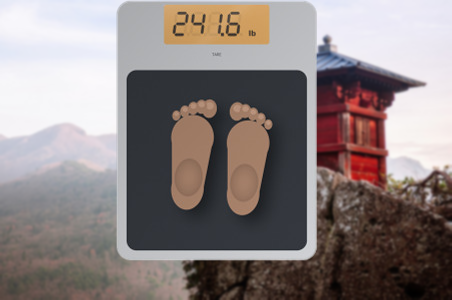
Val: 241.6 lb
